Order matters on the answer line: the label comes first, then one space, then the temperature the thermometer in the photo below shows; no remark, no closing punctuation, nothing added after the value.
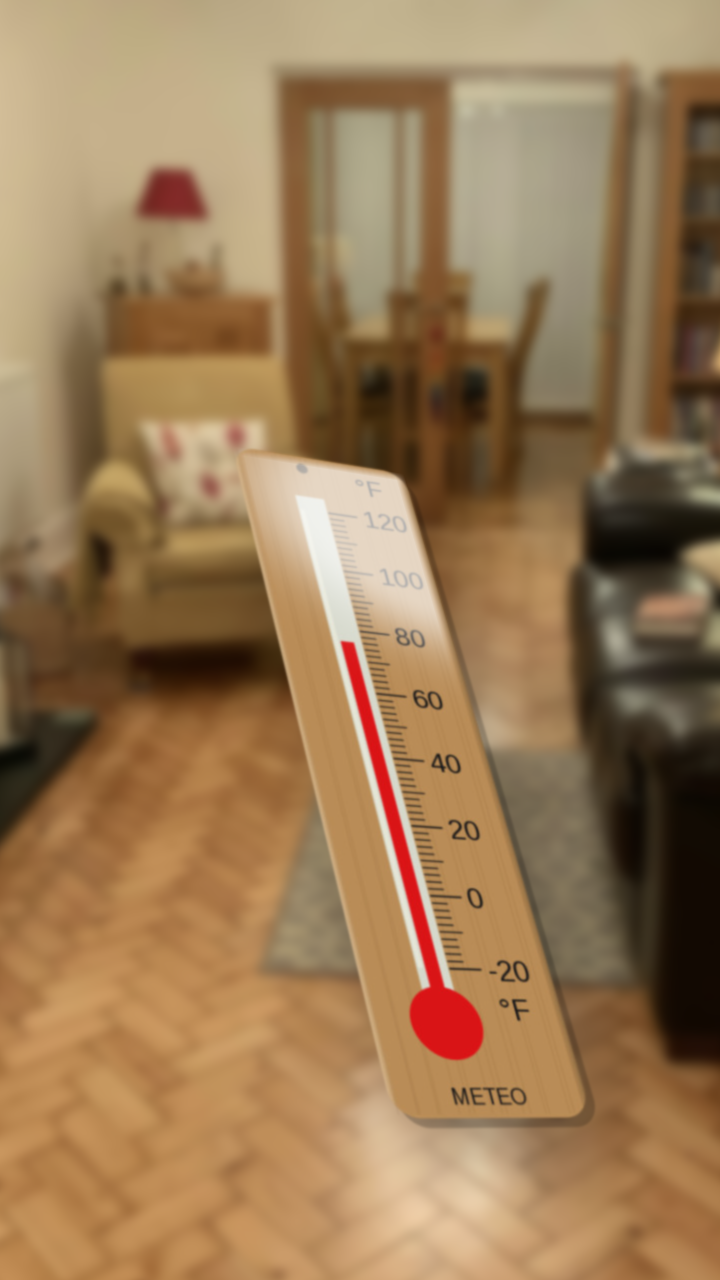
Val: 76 °F
